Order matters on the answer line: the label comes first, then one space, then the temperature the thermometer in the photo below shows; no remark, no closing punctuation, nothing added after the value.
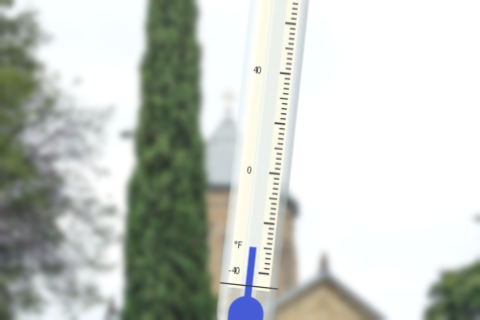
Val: -30 °F
